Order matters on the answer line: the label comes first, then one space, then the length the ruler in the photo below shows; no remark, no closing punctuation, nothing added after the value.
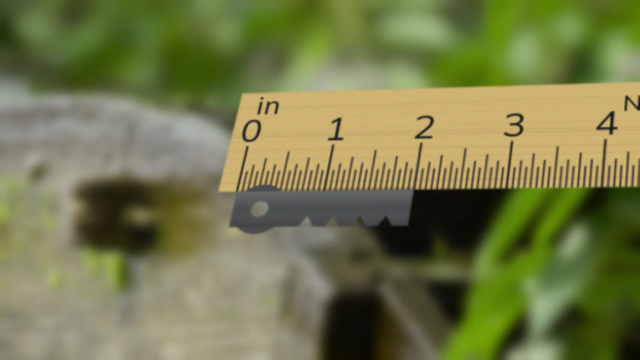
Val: 2 in
